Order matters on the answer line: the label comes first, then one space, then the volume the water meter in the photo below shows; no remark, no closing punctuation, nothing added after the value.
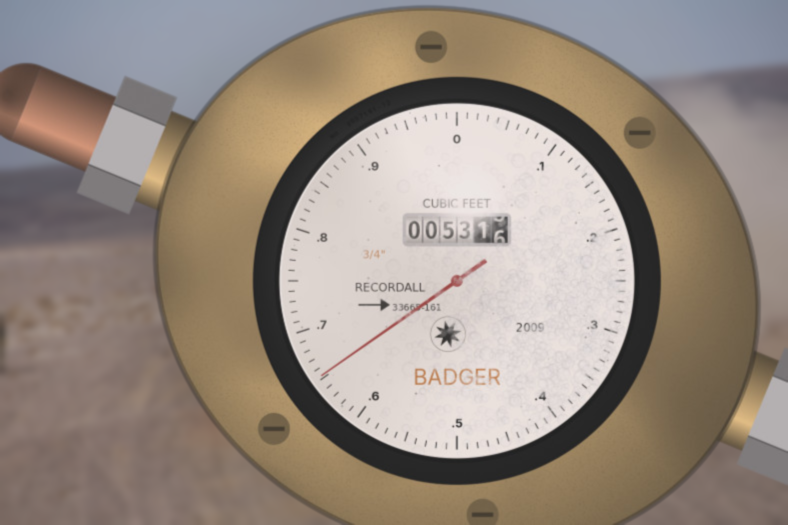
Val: 5315.65 ft³
